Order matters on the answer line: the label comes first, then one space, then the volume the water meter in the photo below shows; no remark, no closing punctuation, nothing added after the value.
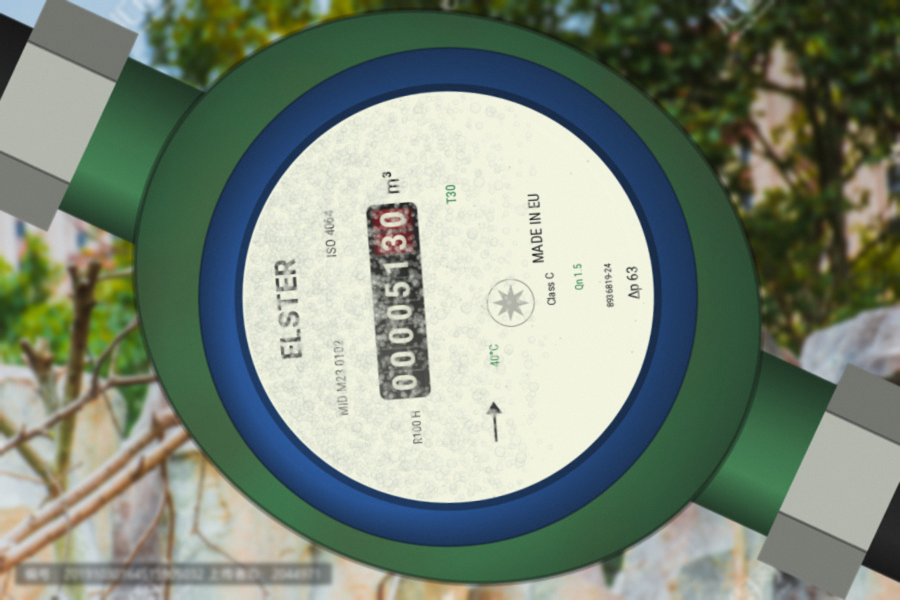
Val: 51.30 m³
